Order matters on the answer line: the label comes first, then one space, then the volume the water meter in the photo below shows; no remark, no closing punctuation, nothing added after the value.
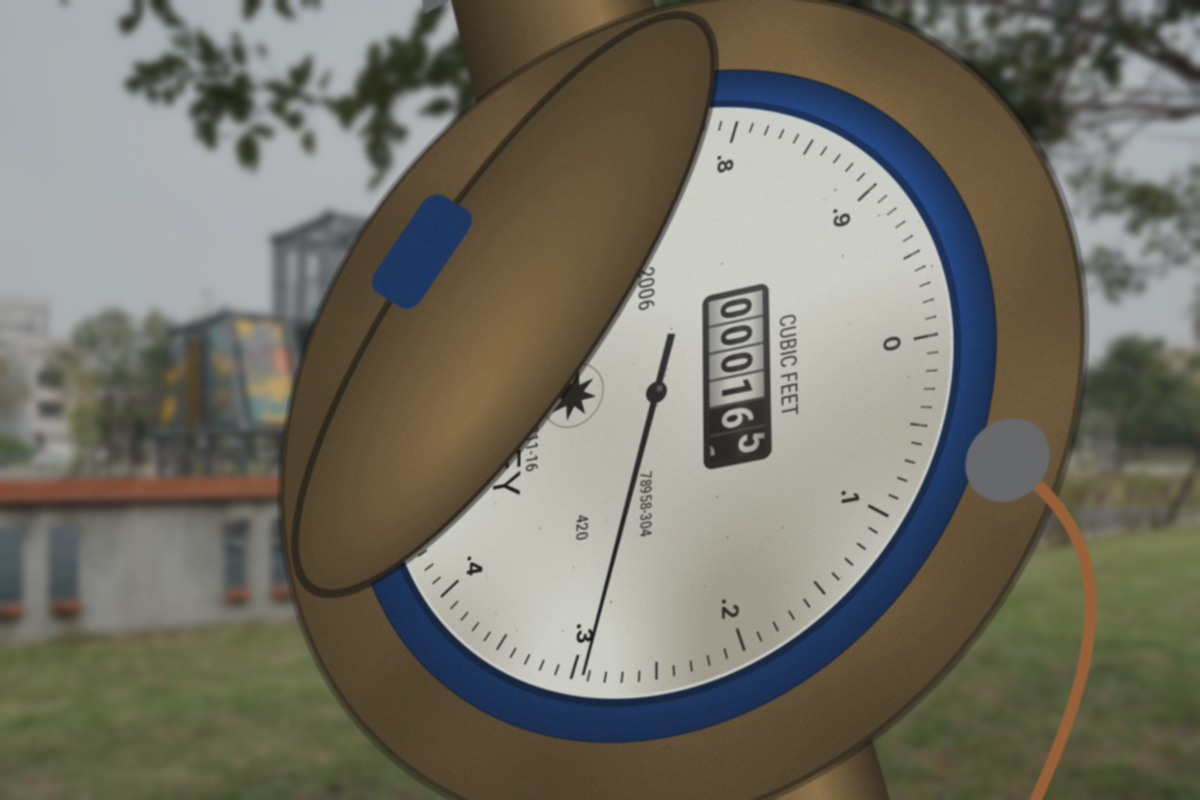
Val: 165.29 ft³
